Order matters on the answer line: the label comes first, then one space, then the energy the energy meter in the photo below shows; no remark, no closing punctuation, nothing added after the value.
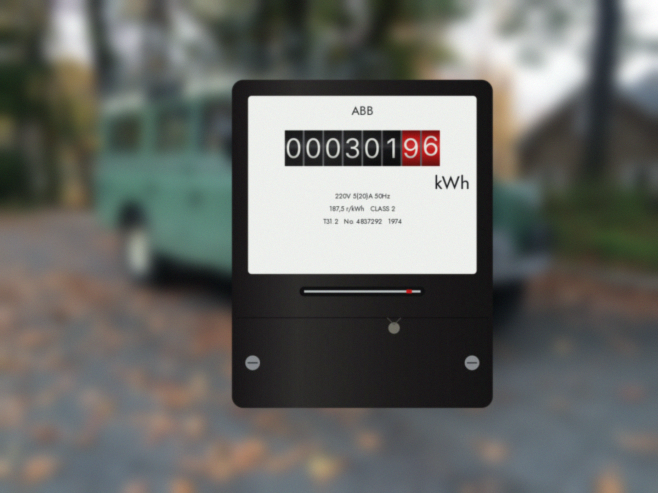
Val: 301.96 kWh
